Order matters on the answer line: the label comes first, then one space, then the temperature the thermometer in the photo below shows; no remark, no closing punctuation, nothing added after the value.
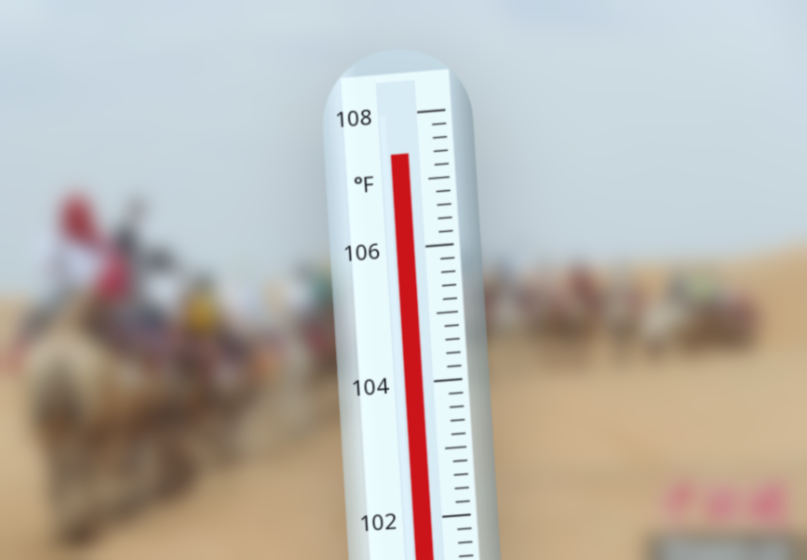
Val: 107.4 °F
